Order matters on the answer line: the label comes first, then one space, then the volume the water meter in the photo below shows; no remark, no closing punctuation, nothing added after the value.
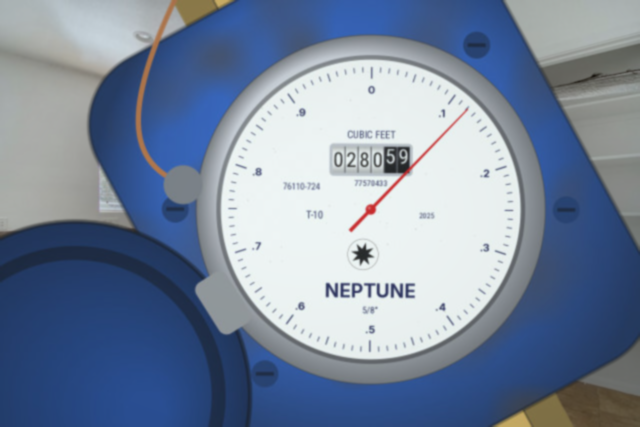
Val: 28059.12 ft³
